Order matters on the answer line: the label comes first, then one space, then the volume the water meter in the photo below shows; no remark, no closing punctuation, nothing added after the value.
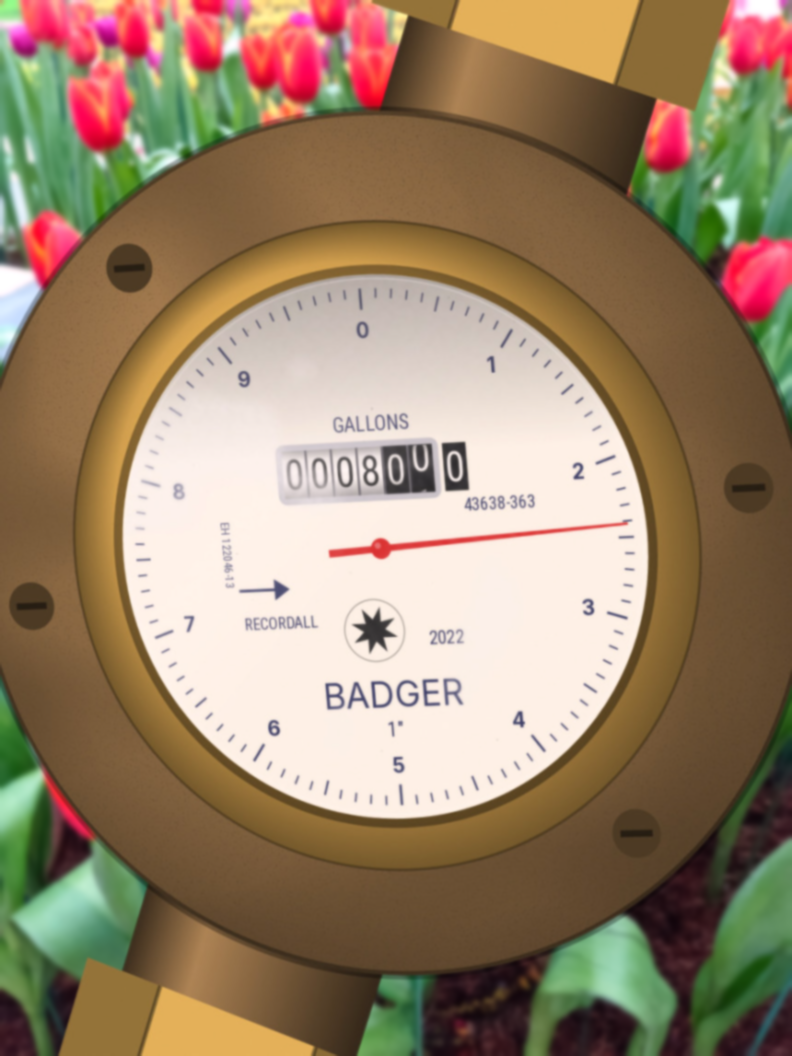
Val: 8002.4 gal
